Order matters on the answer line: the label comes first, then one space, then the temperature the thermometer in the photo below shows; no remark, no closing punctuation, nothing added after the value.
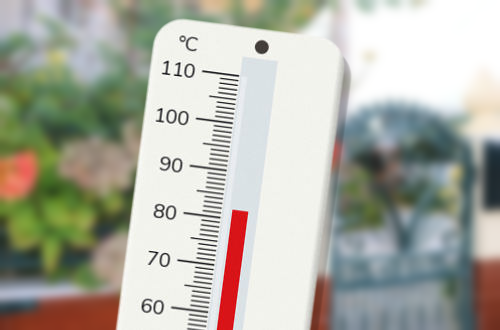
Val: 82 °C
